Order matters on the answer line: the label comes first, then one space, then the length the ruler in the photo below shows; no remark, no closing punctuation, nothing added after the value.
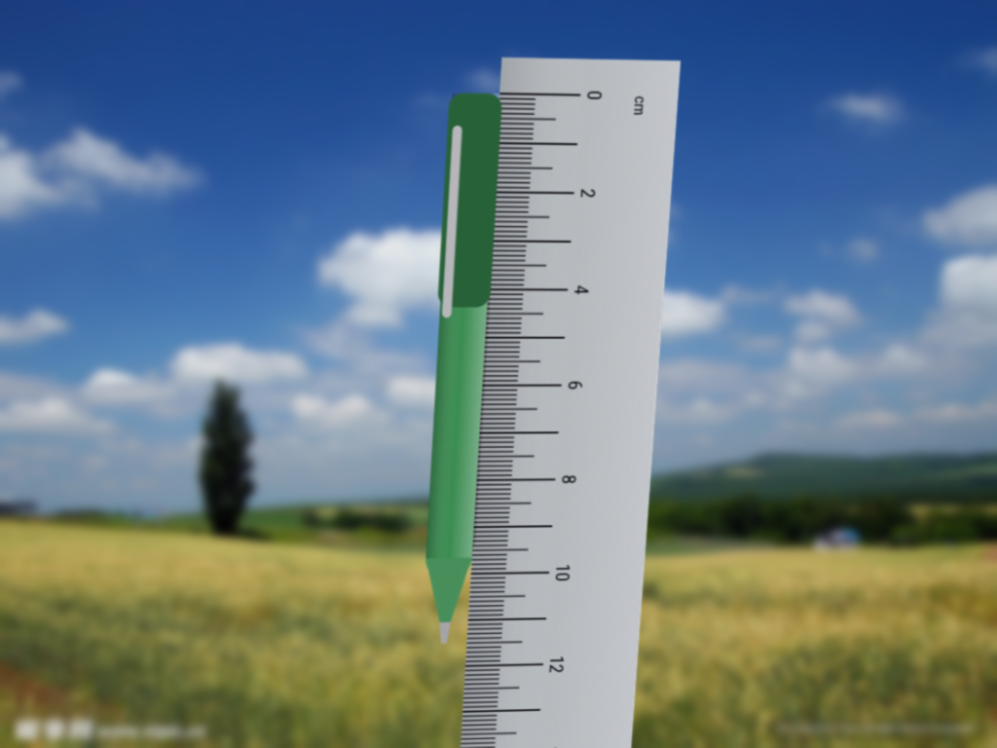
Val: 11.5 cm
